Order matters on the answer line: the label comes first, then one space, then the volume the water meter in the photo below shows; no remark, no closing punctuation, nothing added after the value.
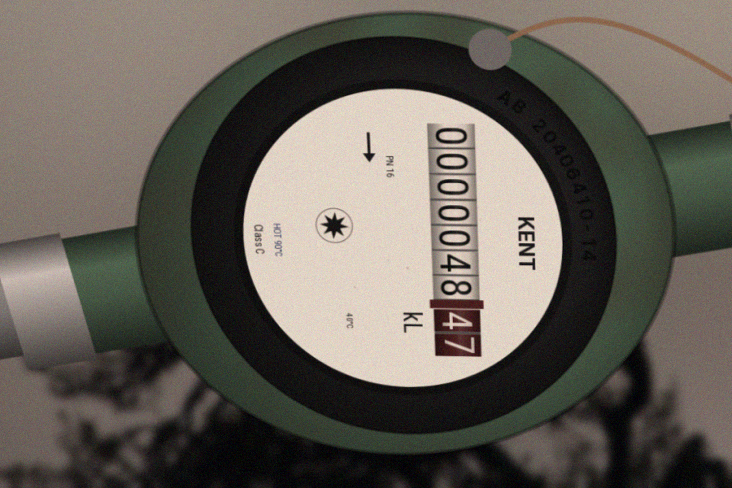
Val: 48.47 kL
